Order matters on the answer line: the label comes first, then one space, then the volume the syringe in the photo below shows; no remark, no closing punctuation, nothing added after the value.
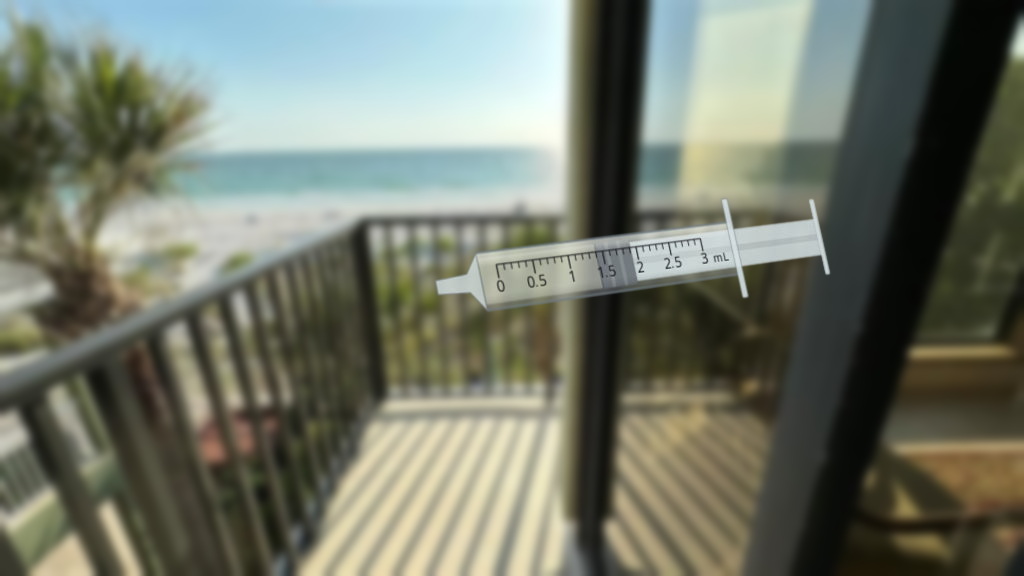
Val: 1.4 mL
